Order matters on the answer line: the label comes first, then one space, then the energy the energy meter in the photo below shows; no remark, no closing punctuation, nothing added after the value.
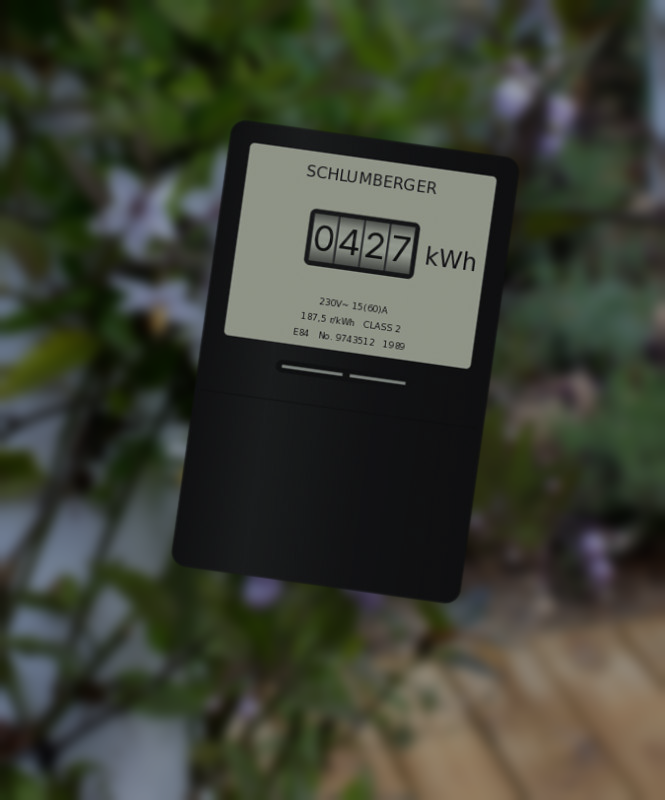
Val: 427 kWh
